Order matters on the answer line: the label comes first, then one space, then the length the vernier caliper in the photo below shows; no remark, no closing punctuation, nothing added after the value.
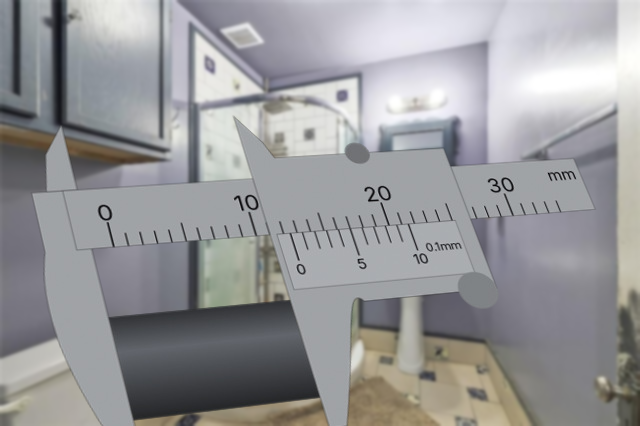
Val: 12.5 mm
